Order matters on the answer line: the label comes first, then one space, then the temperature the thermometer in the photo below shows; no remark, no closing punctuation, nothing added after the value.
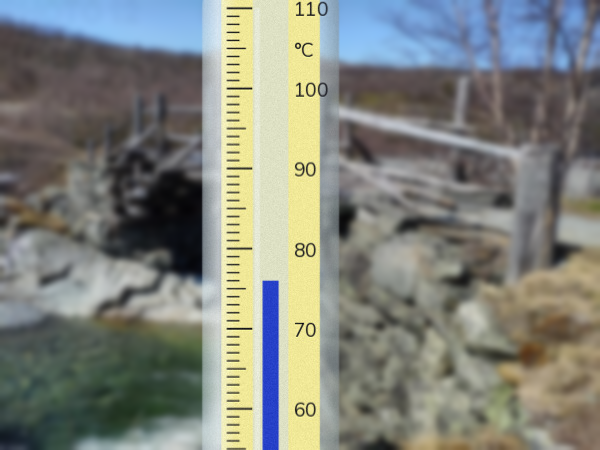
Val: 76 °C
